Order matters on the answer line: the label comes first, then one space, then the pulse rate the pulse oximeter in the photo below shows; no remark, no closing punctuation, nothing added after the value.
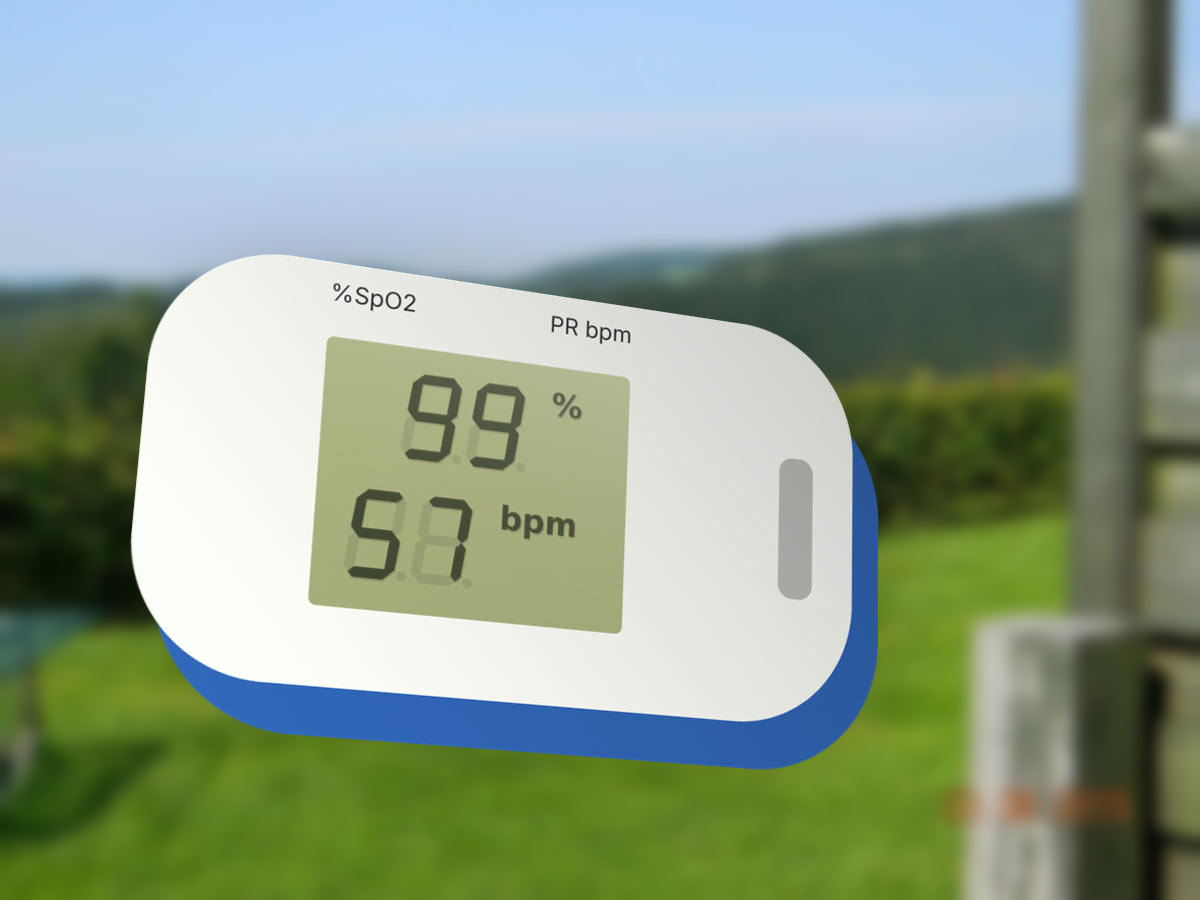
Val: 57 bpm
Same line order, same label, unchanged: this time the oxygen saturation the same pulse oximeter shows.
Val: 99 %
